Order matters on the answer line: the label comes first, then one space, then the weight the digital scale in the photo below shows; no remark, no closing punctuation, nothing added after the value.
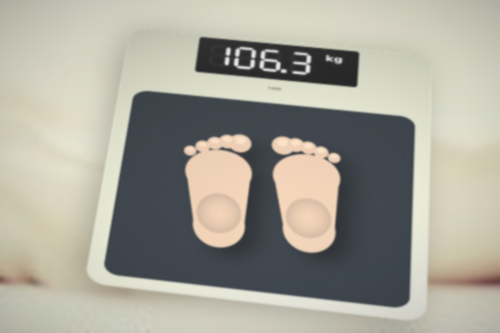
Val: 106.3 kg
